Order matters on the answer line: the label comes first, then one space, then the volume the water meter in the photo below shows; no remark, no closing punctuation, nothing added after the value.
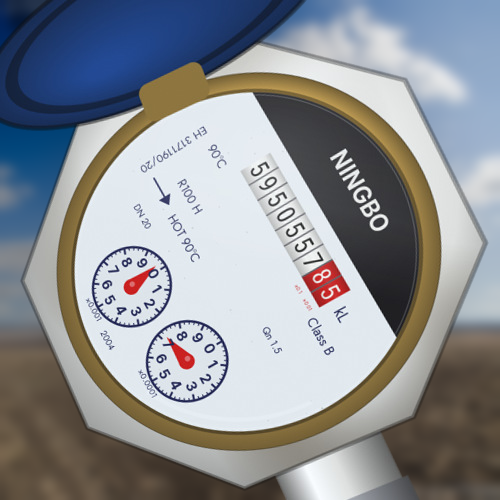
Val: 5950557.8497 kL
